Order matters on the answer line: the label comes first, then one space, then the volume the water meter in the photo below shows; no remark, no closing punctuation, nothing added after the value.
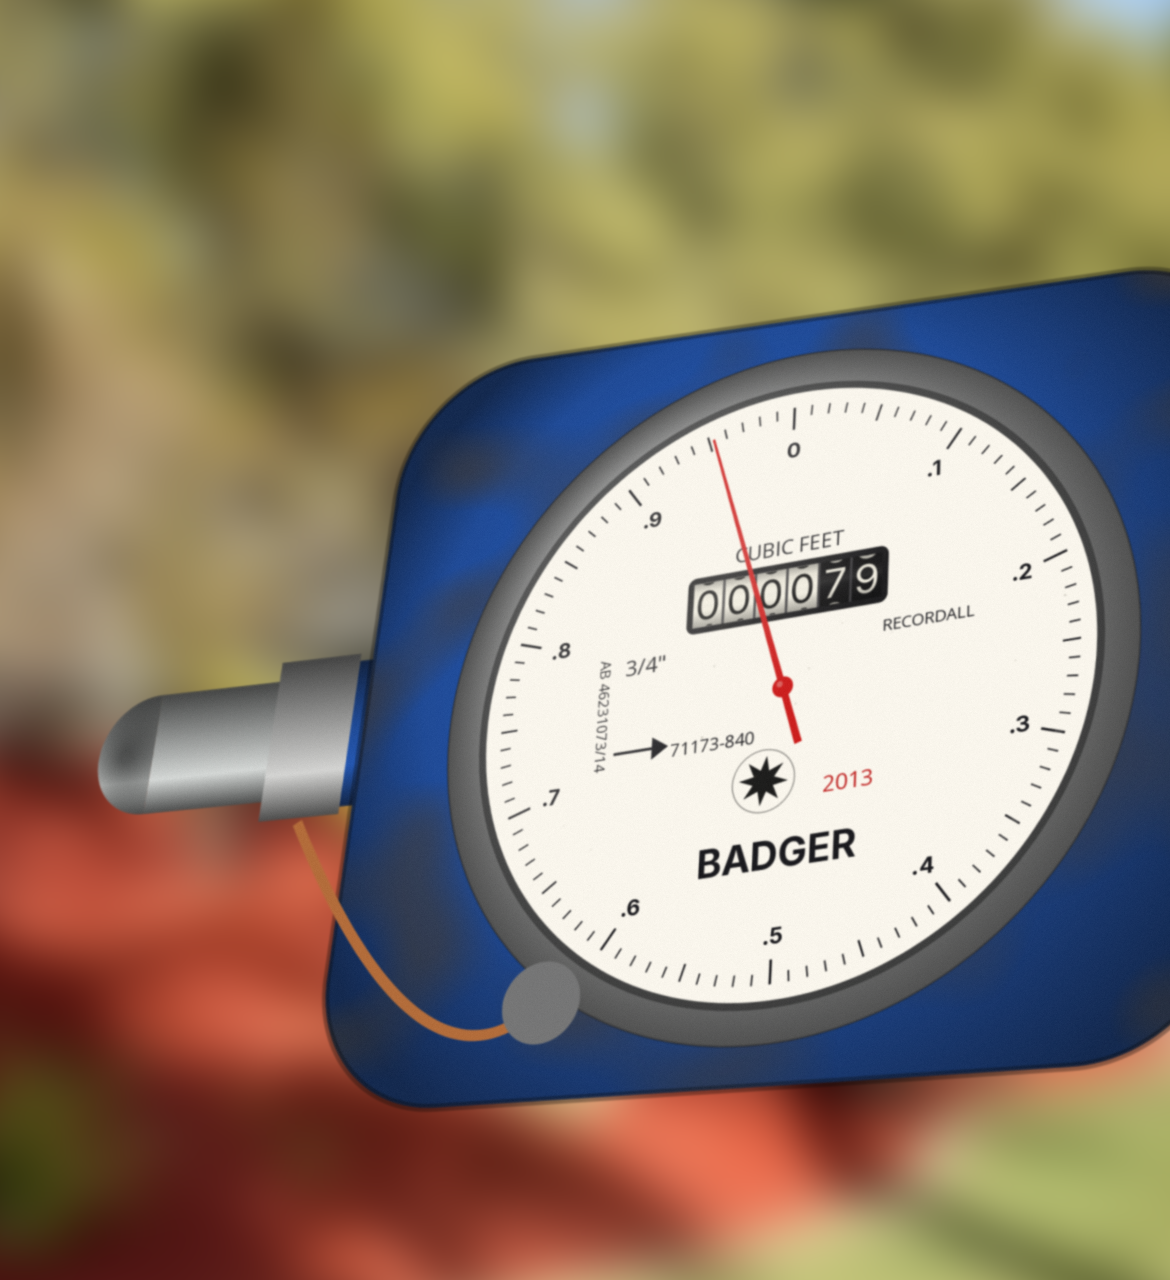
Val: 78.95 ft³
